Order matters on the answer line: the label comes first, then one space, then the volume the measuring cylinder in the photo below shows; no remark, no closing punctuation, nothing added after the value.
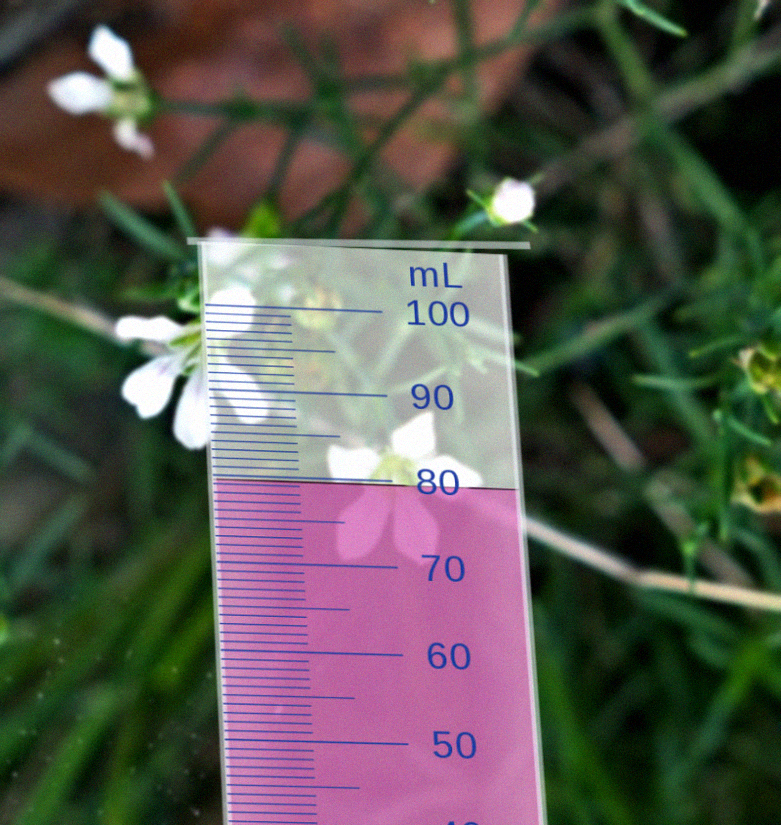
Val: 79.5 mL
